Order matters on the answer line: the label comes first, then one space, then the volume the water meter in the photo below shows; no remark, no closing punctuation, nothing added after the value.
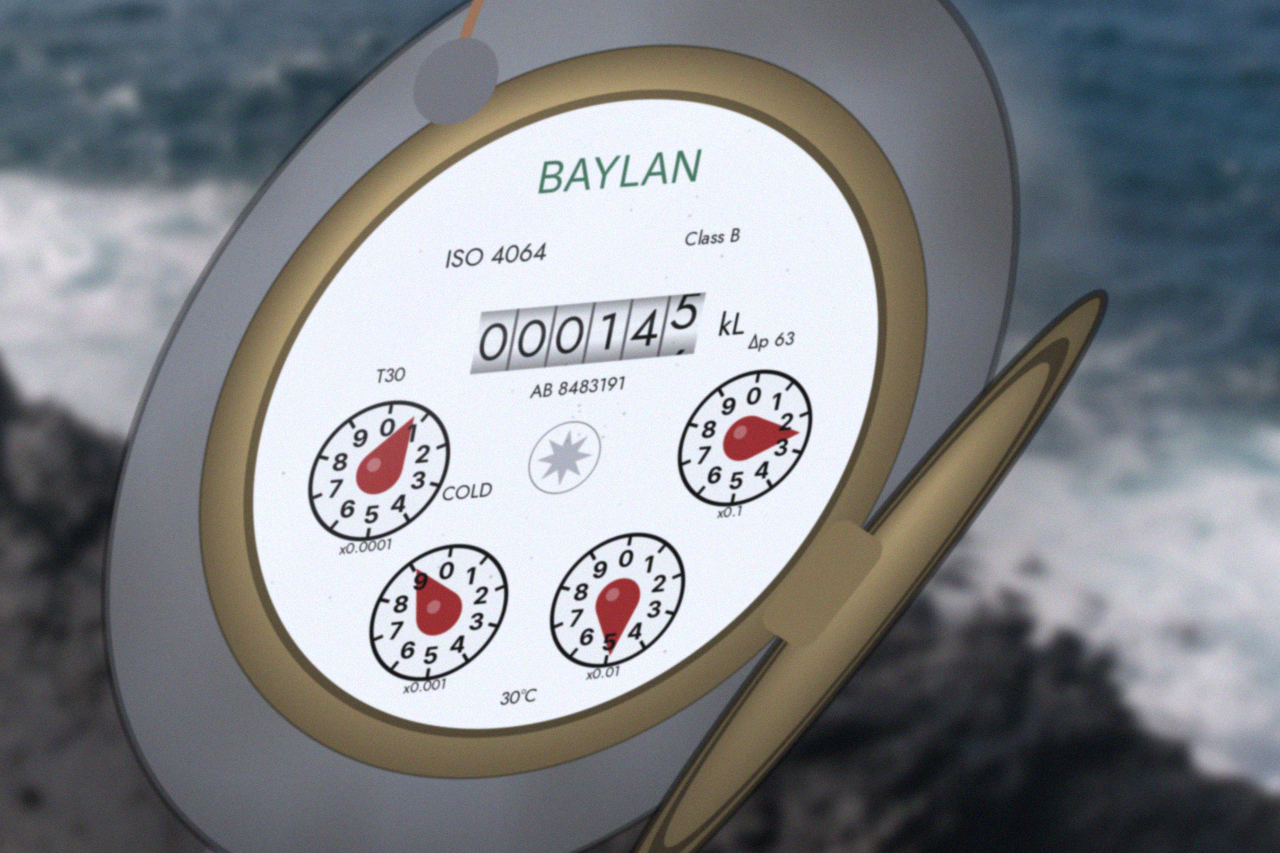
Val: 145.2490 kL
